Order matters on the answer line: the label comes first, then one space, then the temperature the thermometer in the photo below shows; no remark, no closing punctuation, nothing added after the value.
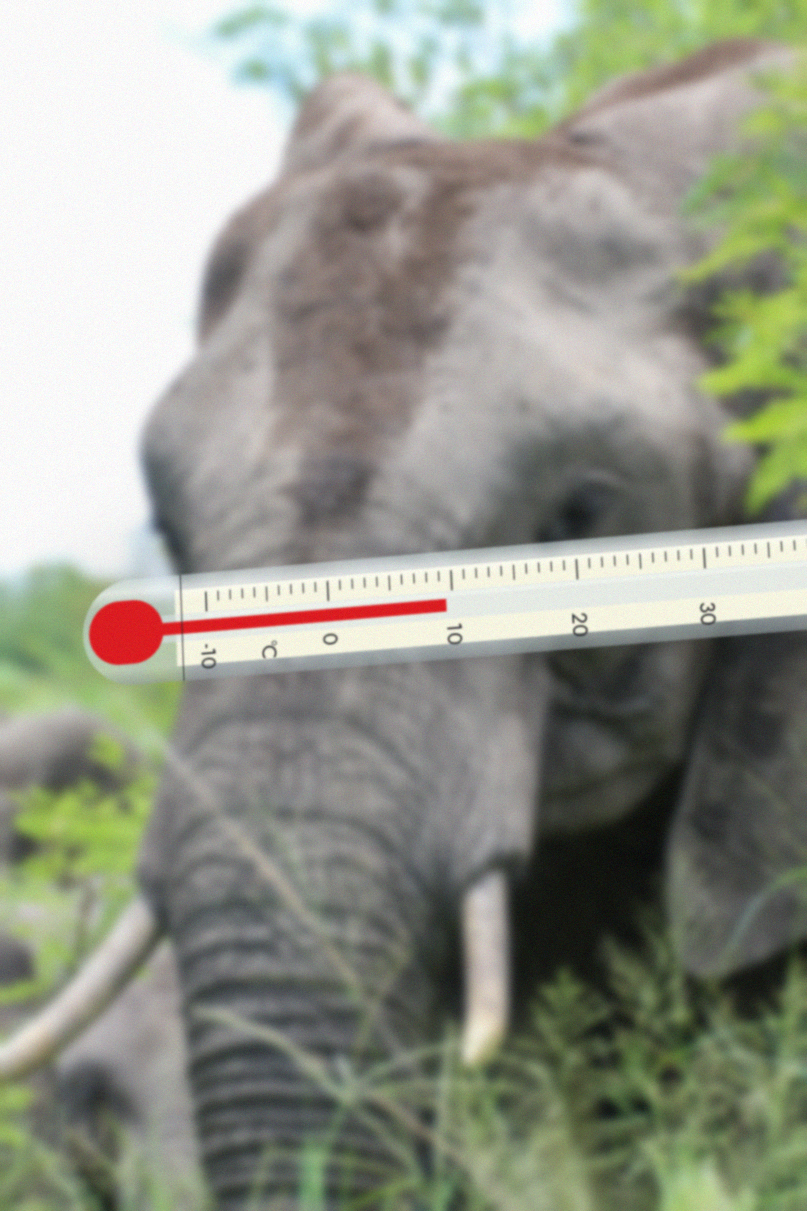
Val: 9.5 °C
